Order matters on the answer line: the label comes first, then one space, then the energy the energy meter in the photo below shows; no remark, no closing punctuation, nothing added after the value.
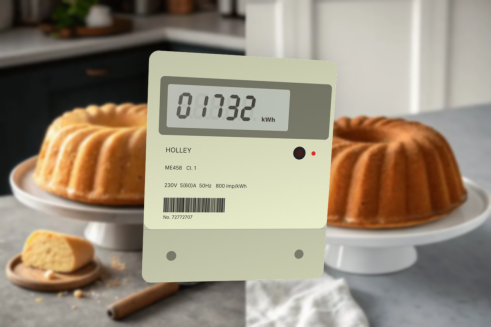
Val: 1732 kWh
